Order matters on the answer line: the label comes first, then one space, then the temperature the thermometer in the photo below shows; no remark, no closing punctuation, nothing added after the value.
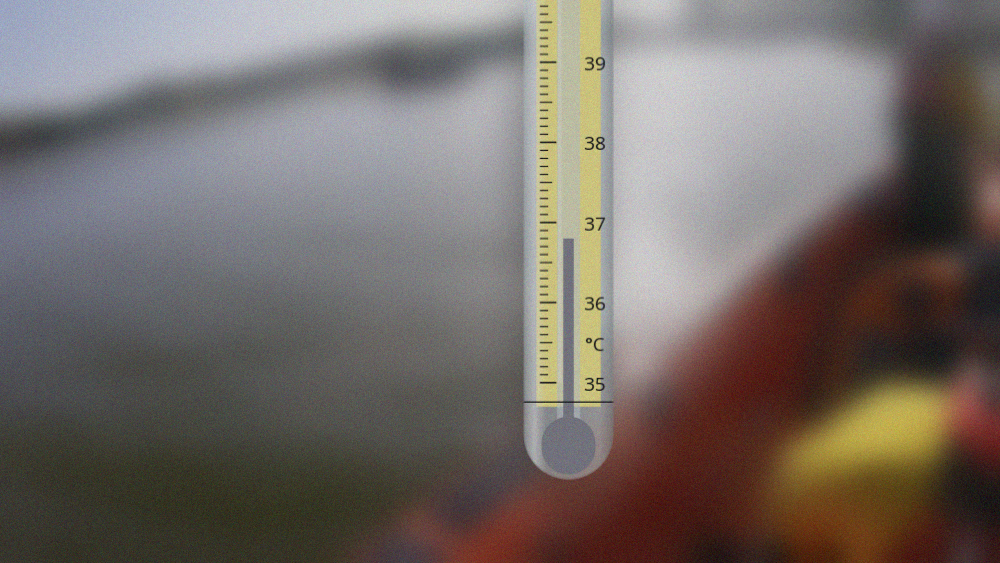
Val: 36.8 °C
